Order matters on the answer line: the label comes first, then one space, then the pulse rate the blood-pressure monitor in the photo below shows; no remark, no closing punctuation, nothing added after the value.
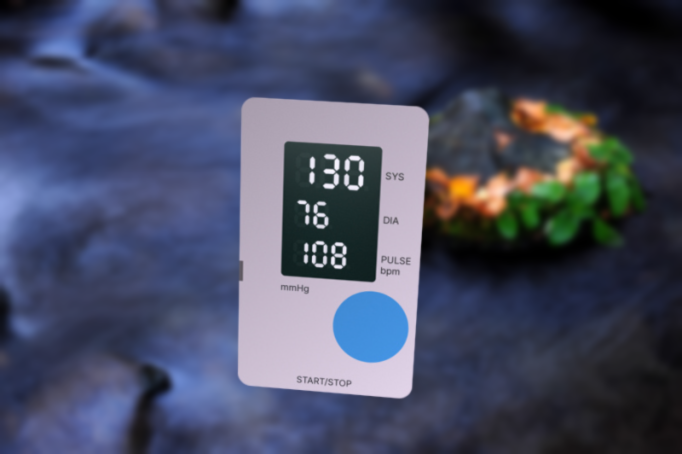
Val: 108 bpm
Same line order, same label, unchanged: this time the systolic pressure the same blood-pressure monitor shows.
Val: 130 mmHg
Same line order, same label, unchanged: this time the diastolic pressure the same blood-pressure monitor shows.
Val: 76 mmHg
